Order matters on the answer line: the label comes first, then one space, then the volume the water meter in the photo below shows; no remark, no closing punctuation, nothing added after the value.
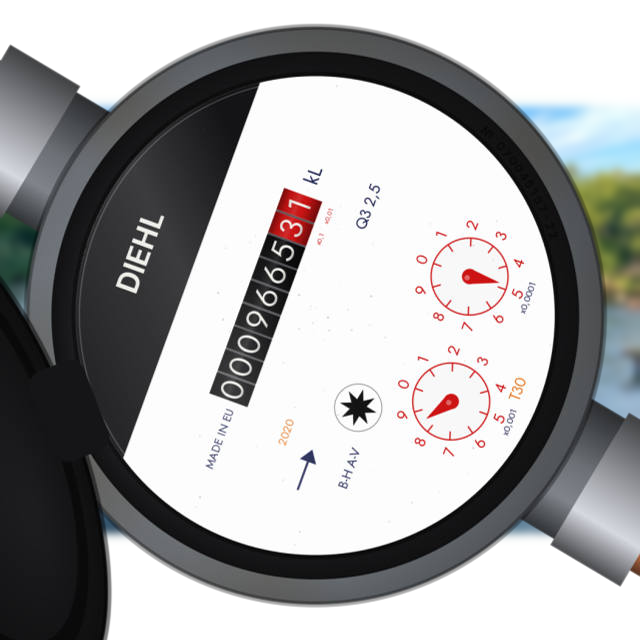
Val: 9665.3184 kL
